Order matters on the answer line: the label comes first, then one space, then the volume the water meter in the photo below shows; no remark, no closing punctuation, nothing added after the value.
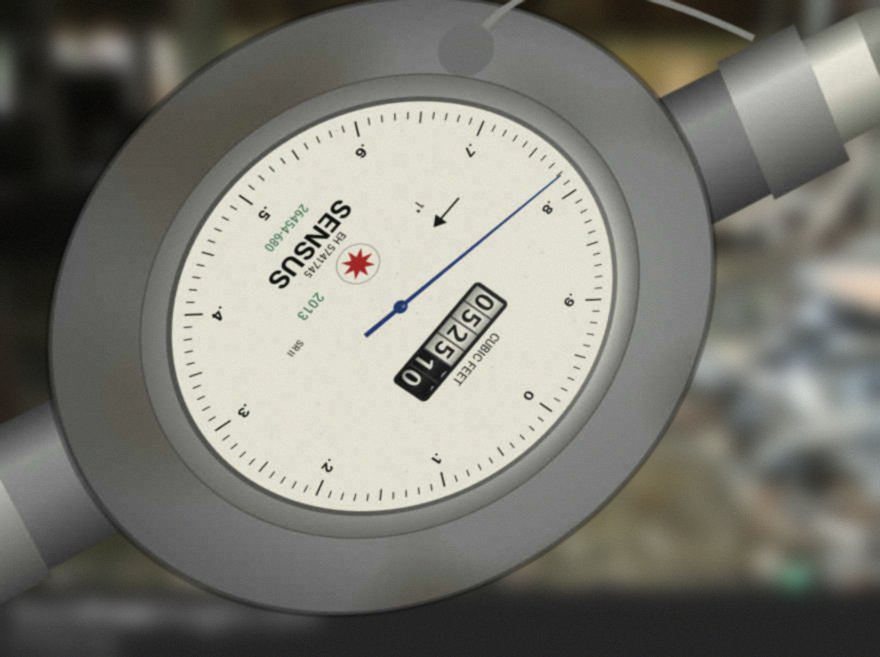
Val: 52509.78 ft³
